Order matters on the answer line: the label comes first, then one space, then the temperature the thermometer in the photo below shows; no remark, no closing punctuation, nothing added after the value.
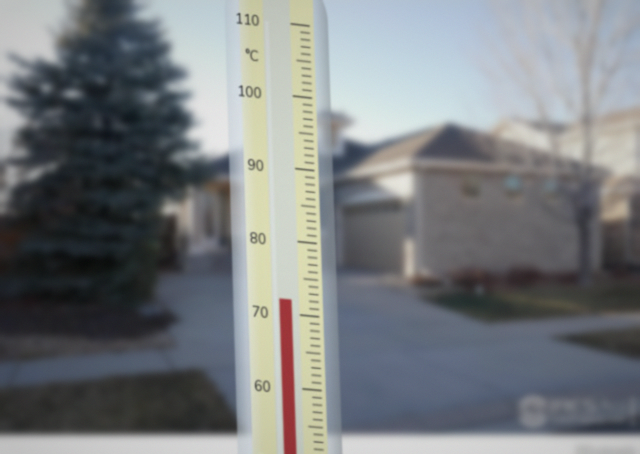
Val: 72 °C
